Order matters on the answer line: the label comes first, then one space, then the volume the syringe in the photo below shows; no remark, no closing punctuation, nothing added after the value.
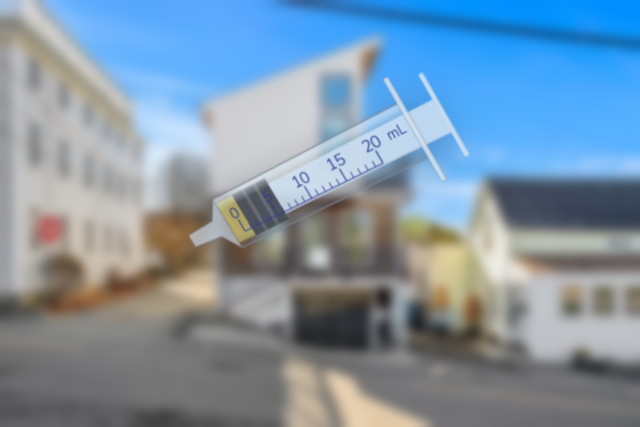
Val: 1 mL
